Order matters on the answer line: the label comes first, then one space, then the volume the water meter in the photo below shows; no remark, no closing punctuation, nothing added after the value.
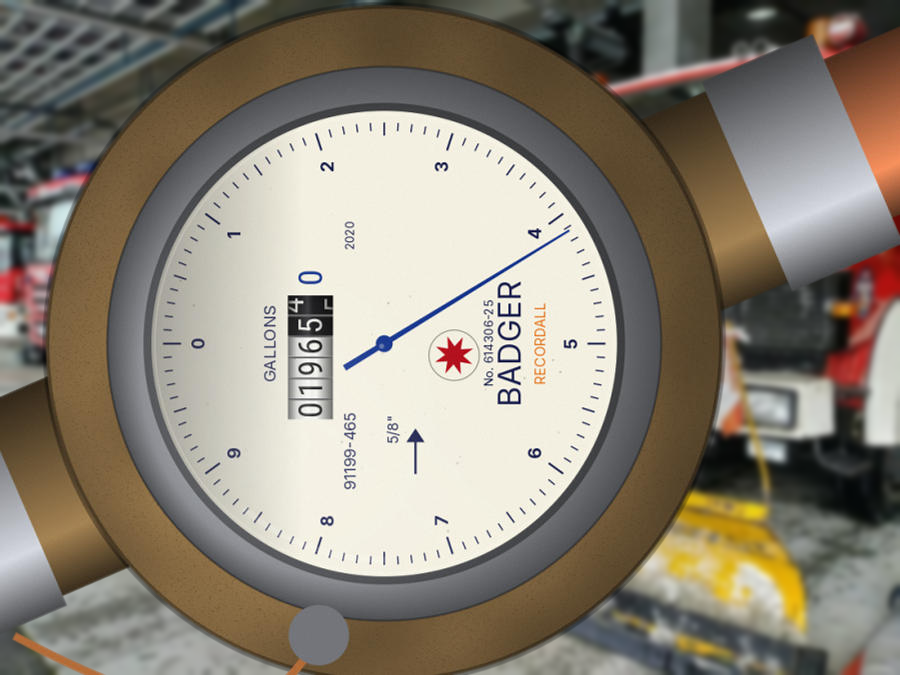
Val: 196544.1 gal
